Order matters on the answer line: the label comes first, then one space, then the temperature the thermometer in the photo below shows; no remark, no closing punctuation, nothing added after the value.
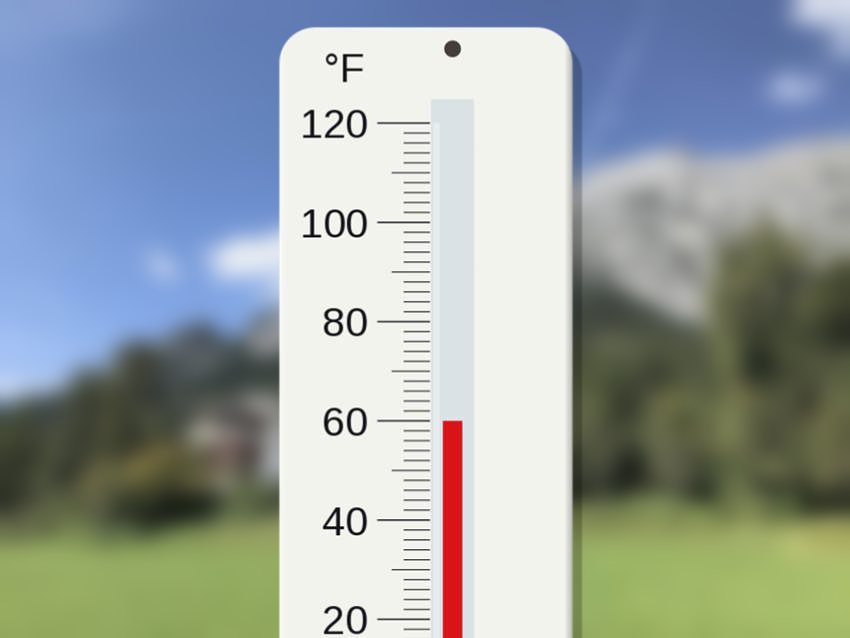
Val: 60 °F
